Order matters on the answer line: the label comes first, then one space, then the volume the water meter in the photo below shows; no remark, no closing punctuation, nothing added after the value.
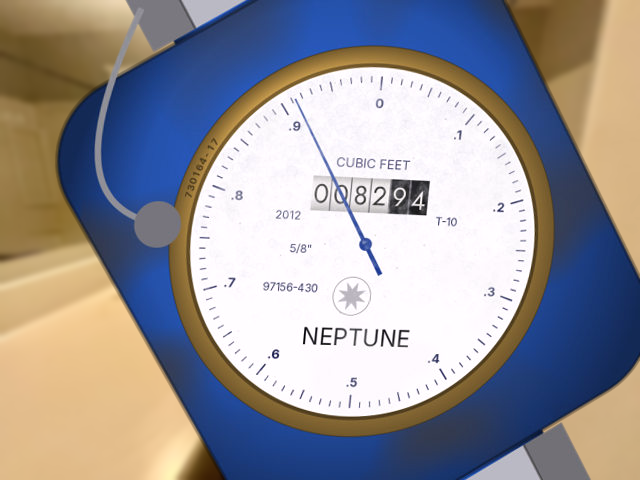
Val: 8293.91 ft³
